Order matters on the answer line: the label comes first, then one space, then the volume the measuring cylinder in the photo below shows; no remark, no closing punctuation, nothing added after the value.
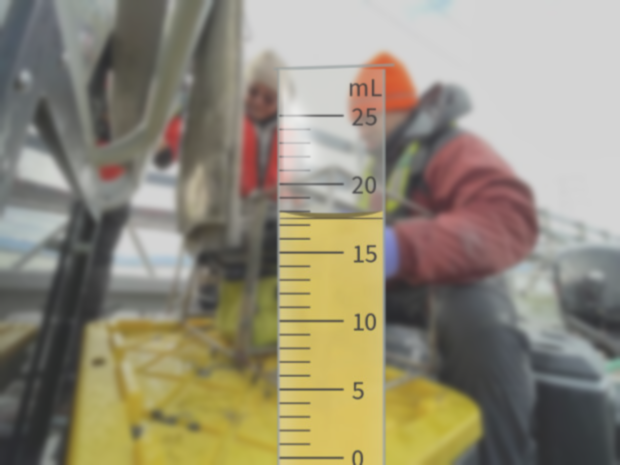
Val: 17.5 mL
